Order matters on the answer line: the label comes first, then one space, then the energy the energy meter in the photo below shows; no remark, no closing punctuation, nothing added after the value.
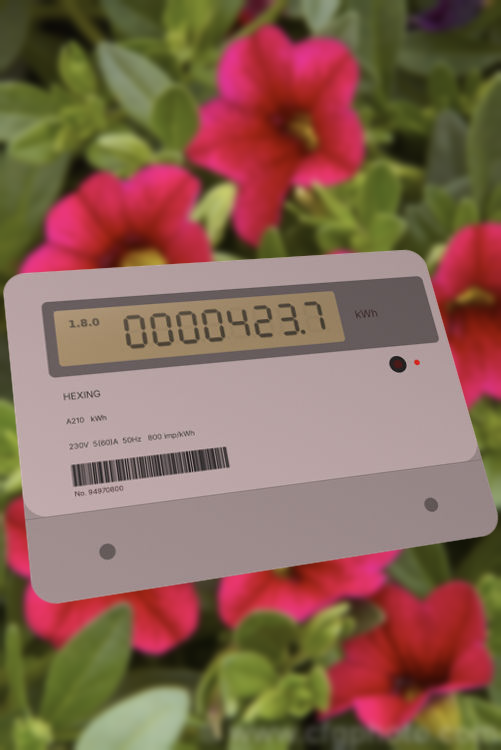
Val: 423.7 kWh
